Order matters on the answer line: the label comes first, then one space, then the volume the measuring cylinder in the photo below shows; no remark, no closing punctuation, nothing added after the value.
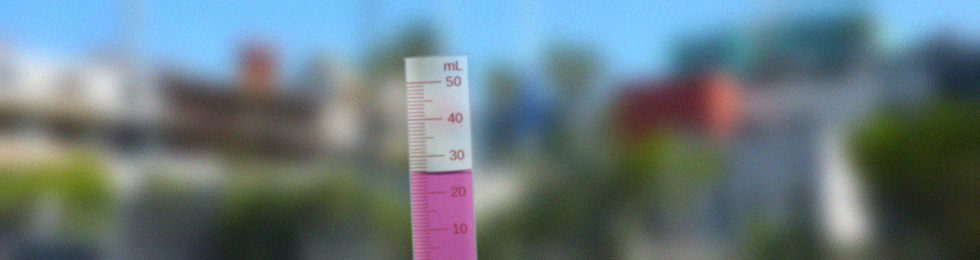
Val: 25 mL
